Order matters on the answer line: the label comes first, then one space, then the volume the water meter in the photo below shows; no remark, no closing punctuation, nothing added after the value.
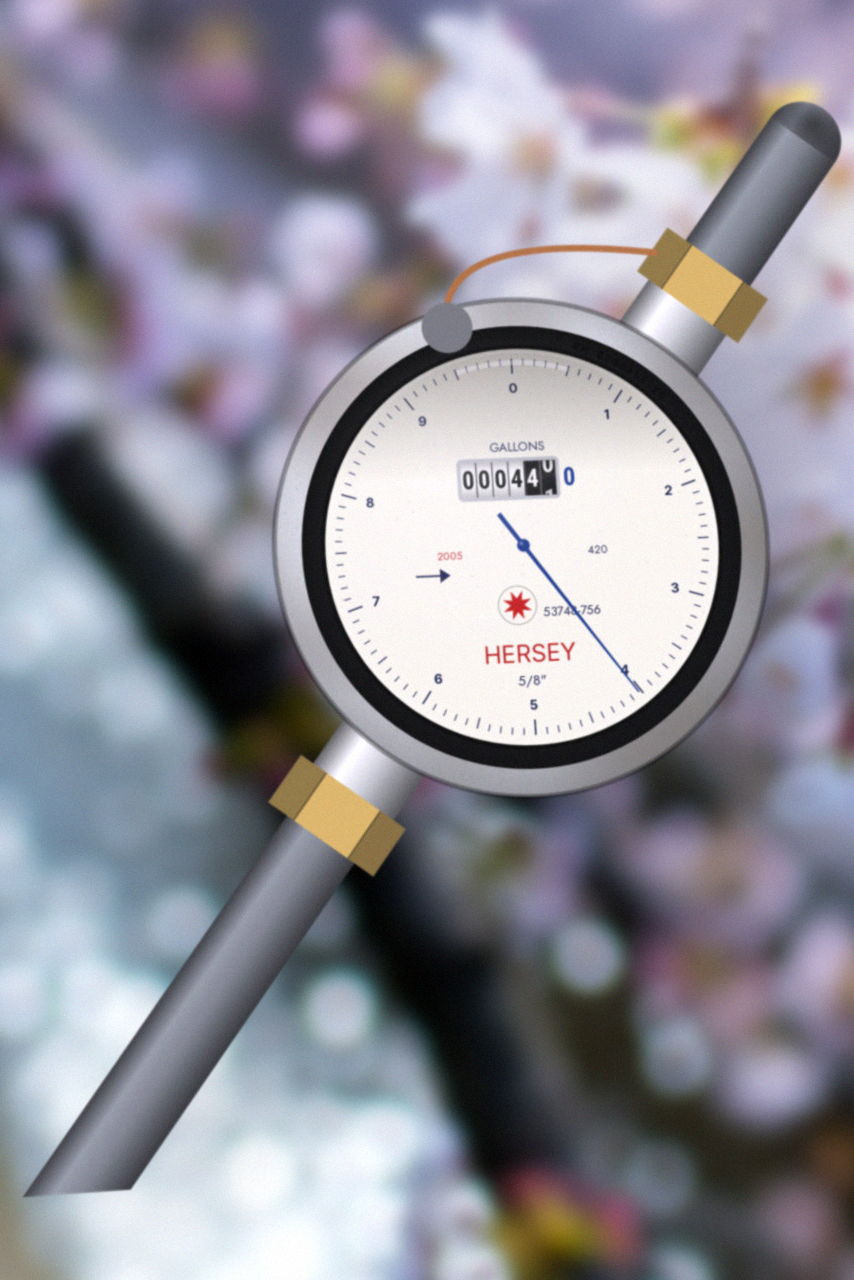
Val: 4404.0 gal
